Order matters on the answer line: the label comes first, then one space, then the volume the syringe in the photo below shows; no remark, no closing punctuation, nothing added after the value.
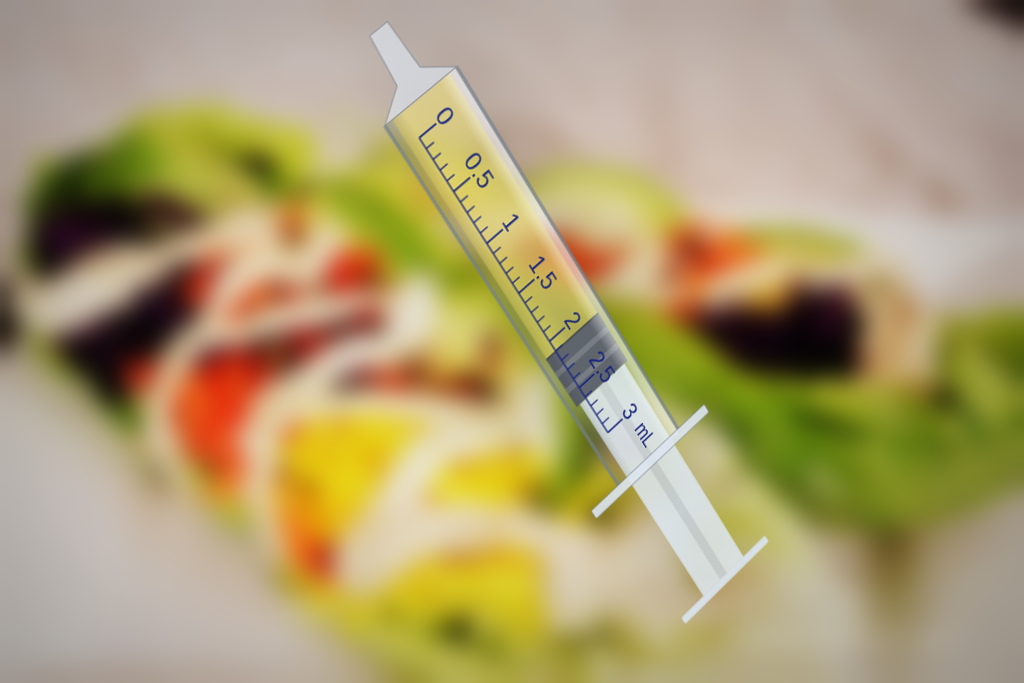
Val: 2.1 mL
